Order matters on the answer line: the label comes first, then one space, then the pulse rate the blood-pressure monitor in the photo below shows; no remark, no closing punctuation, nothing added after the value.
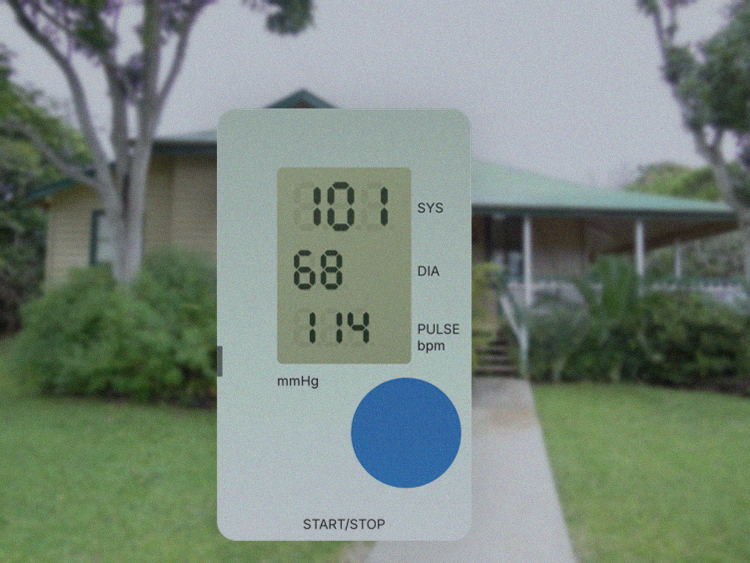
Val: 114 bpm
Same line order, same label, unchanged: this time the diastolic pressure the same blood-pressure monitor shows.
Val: 68 mmHg
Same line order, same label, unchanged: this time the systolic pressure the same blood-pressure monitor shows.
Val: 101 mmHg
